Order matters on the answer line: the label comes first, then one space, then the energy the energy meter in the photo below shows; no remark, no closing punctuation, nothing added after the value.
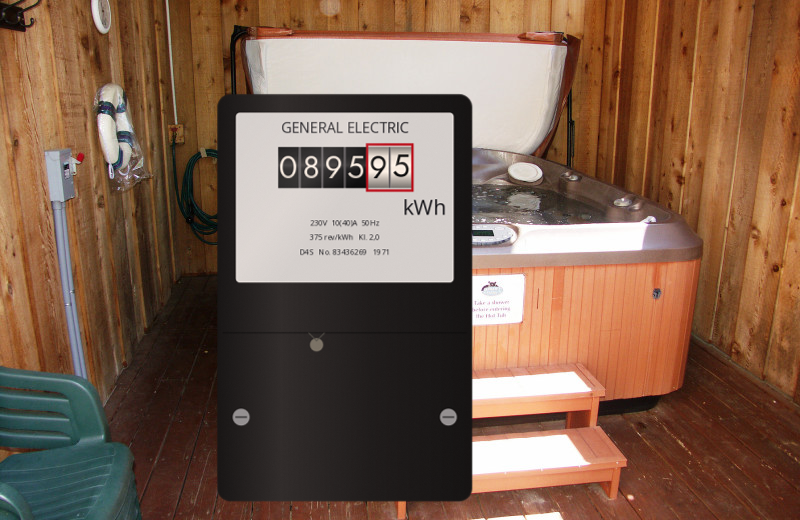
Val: 895.95 kWh
